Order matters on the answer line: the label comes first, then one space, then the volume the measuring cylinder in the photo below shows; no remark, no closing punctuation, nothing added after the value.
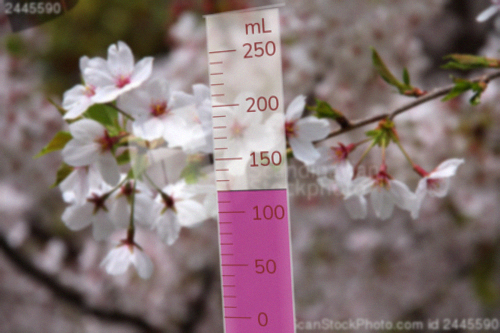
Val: 120 mL
